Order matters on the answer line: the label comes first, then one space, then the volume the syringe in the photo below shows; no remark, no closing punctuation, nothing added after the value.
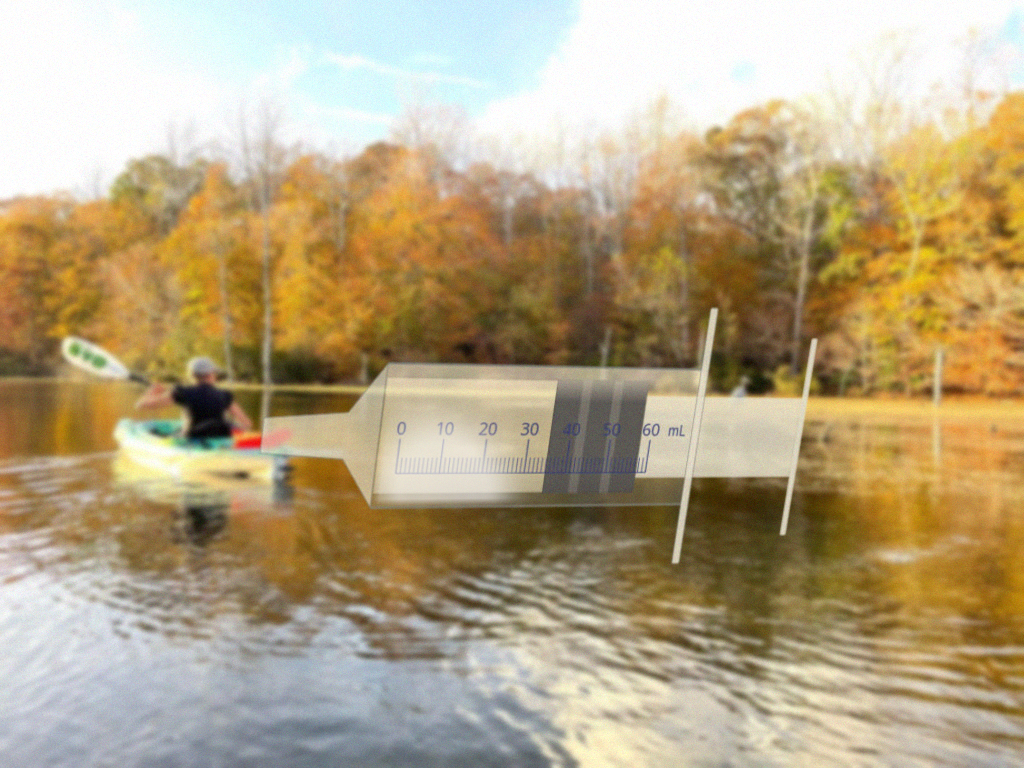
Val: 35 mL
